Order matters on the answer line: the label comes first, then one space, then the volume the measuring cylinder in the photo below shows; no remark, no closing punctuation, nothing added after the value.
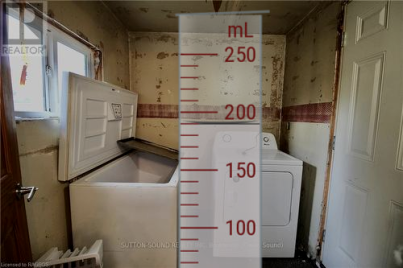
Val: 190 mL
